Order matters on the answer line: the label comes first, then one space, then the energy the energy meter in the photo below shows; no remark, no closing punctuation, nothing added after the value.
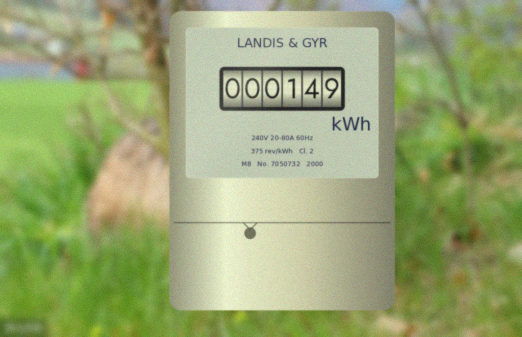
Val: 149 kWh
